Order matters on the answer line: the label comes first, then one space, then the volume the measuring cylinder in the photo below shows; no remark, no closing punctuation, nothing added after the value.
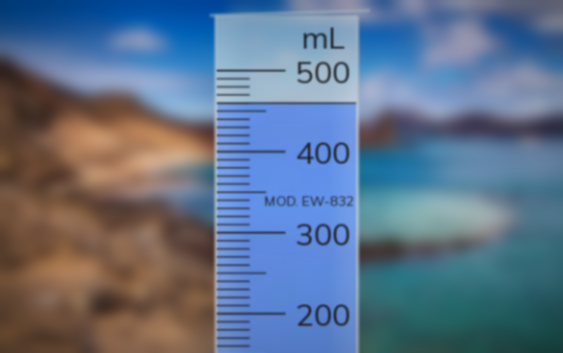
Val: 460 mL
